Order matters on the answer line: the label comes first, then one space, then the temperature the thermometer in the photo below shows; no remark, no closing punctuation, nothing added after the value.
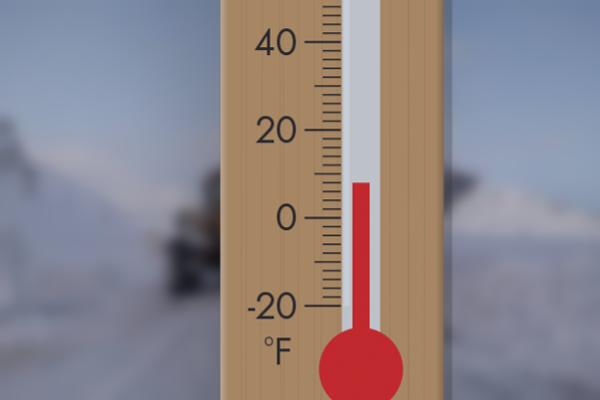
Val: 8 °F
